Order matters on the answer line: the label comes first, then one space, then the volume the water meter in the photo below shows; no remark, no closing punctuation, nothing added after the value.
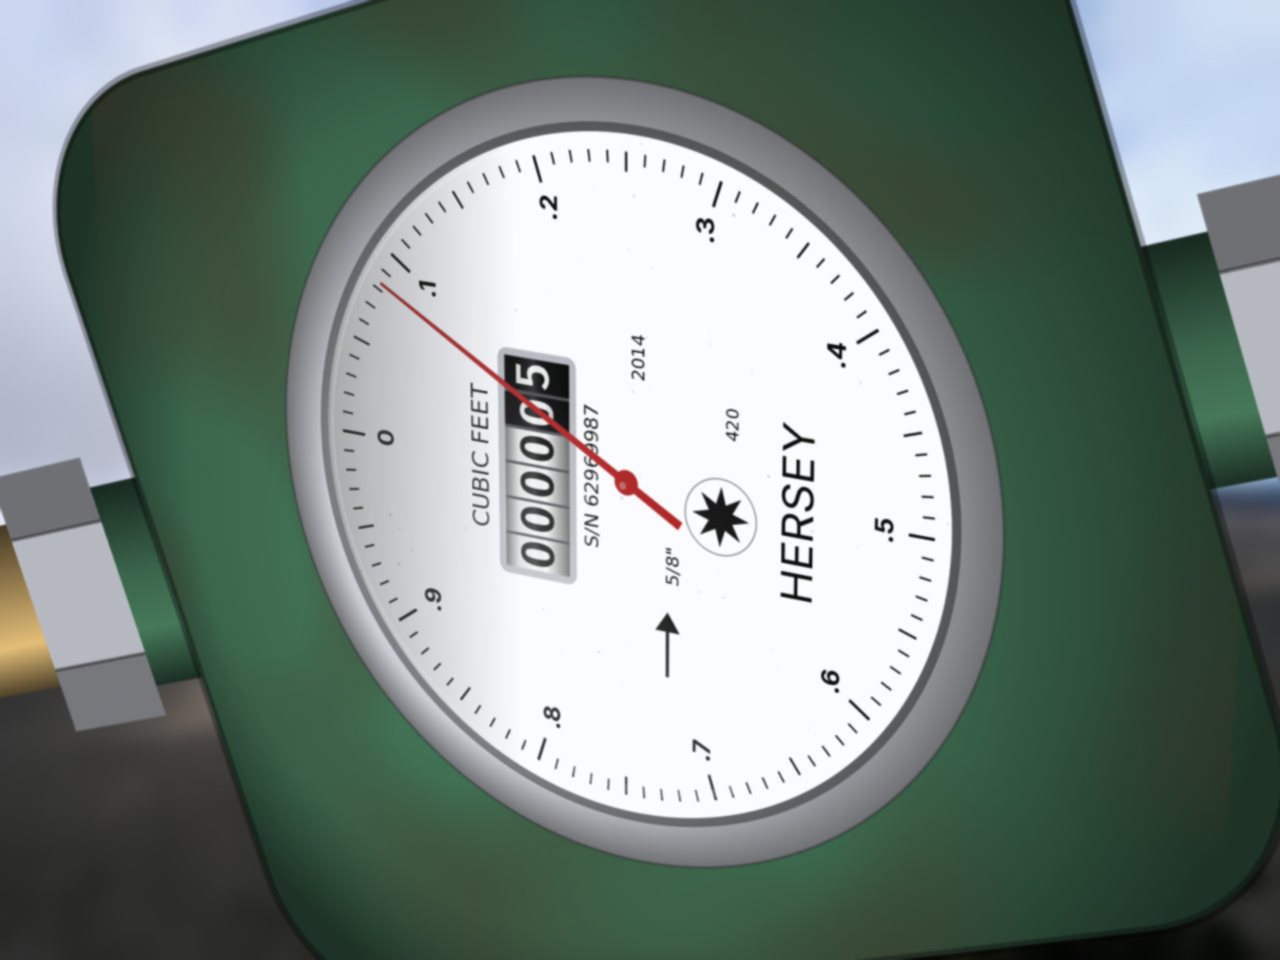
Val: 5.08 ft³
